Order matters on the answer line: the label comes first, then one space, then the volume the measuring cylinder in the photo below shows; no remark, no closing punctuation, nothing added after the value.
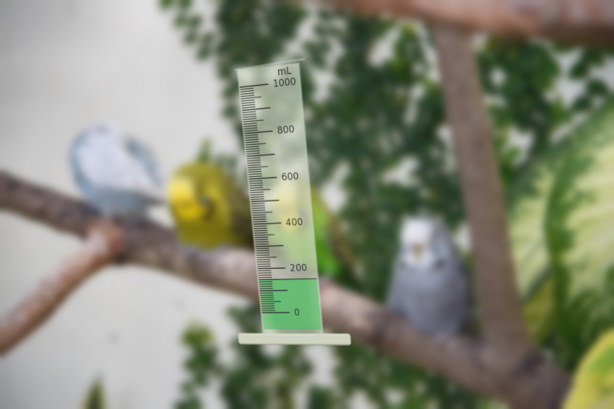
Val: 150 mL
